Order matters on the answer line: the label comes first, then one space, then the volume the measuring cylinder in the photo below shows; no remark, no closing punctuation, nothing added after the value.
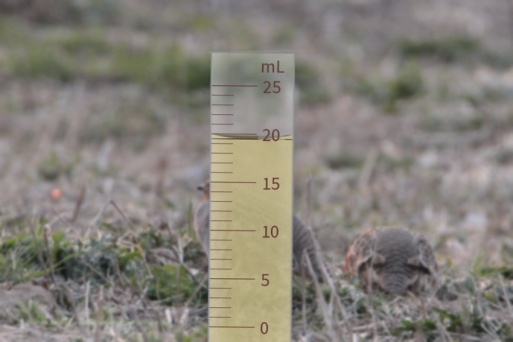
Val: 19.5 mL
